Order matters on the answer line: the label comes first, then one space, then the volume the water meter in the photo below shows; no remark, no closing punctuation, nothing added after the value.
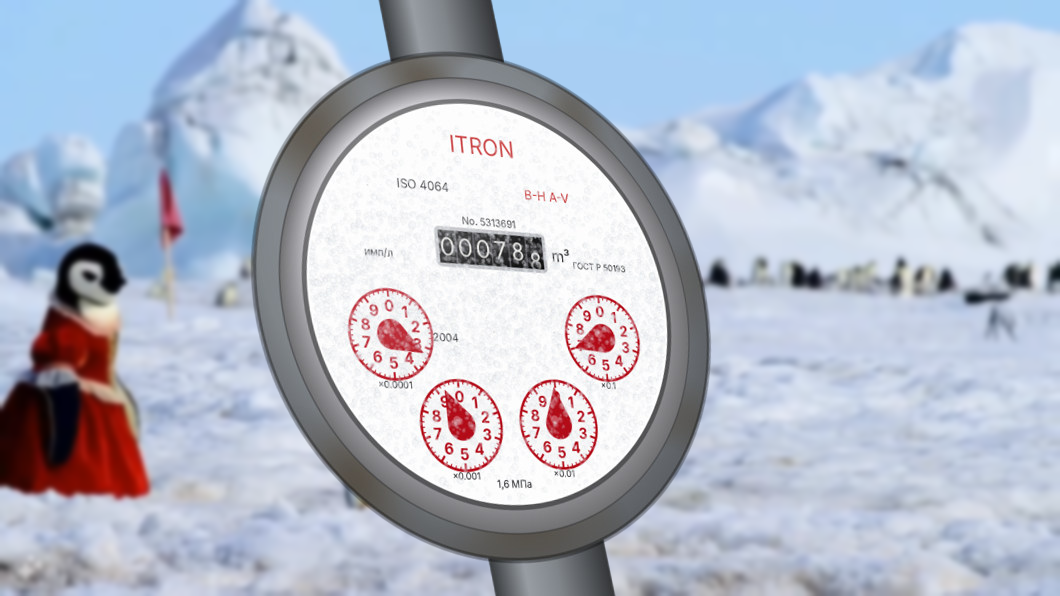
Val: 787.6993 m³
